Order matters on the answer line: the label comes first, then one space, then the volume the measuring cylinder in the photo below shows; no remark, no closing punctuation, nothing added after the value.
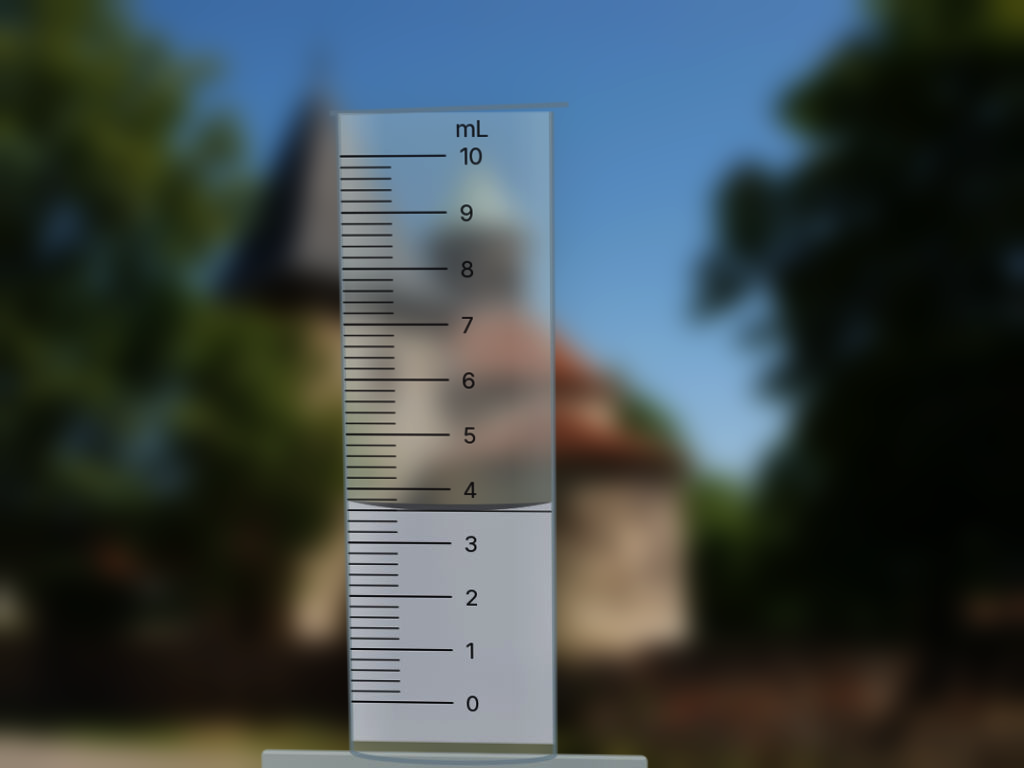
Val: 3.6 mL
